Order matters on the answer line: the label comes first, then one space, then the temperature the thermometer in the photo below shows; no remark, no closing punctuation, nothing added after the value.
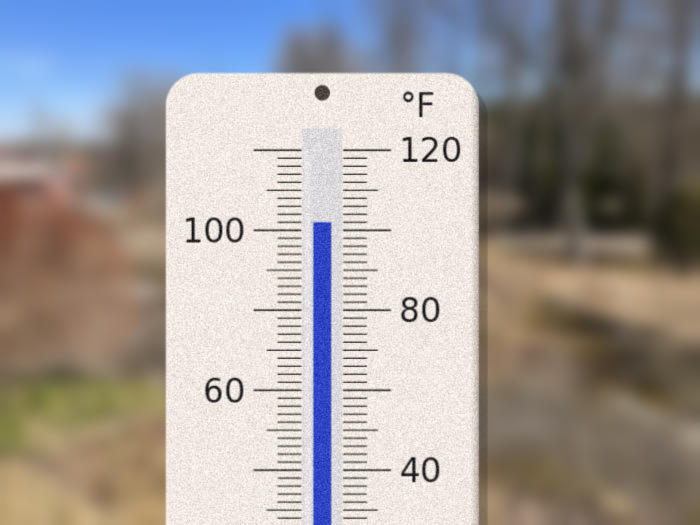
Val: 102 °F
